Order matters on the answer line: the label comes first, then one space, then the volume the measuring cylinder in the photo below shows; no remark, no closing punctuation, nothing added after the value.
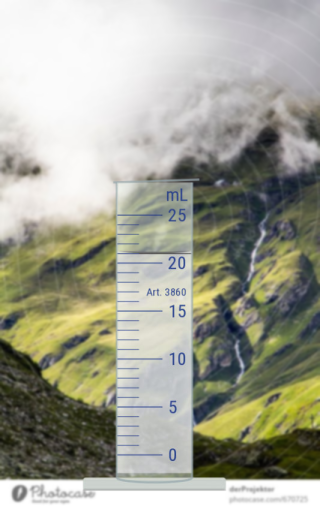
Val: 21 mL
